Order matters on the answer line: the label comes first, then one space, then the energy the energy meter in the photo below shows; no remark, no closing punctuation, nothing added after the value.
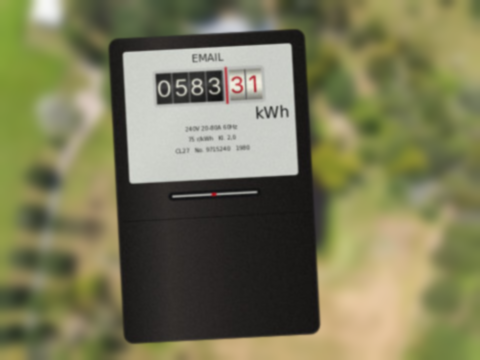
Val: 583.31 kWh
